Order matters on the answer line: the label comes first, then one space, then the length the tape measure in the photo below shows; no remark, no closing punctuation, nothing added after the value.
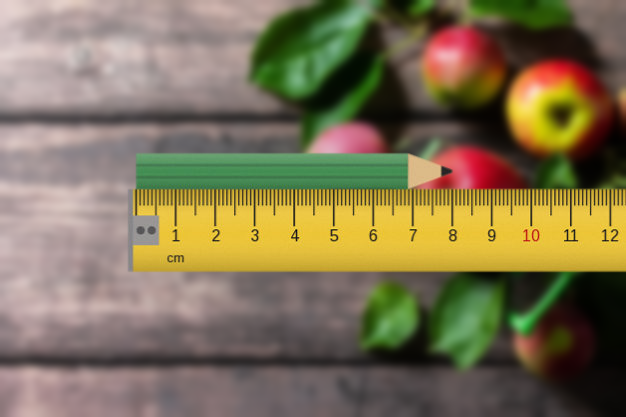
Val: 8 cm
